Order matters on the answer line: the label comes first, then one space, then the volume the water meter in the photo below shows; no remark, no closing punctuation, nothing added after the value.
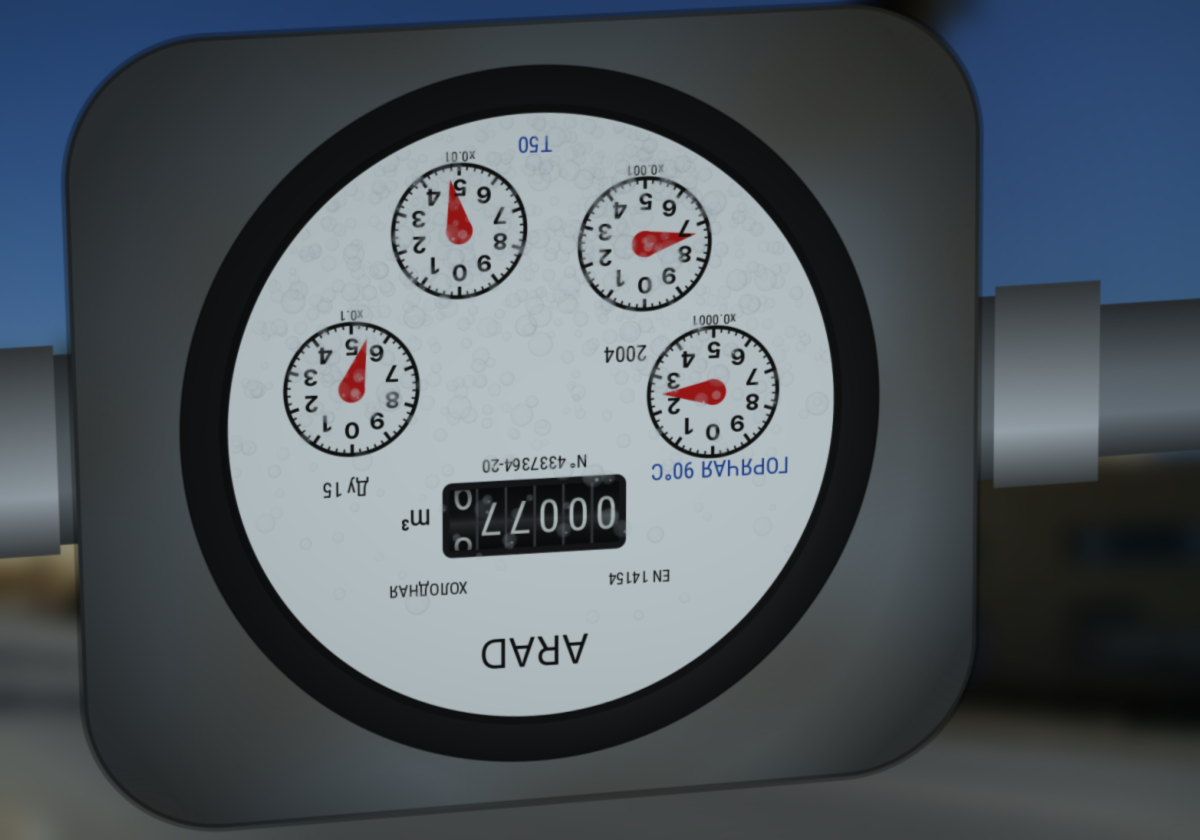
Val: 778.5472 m³
